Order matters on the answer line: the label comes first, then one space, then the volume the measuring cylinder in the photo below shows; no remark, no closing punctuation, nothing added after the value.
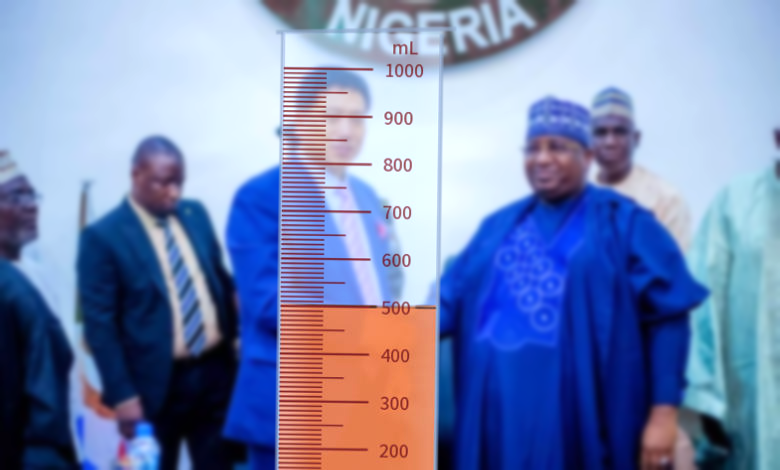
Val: 500 mL
